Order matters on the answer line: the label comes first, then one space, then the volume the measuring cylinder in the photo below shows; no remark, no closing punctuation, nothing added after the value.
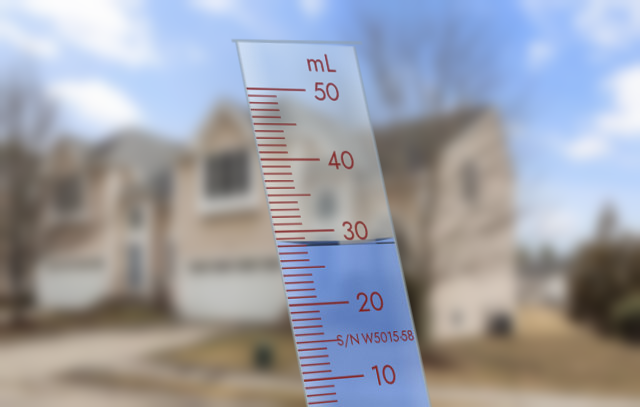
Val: 28 mL
